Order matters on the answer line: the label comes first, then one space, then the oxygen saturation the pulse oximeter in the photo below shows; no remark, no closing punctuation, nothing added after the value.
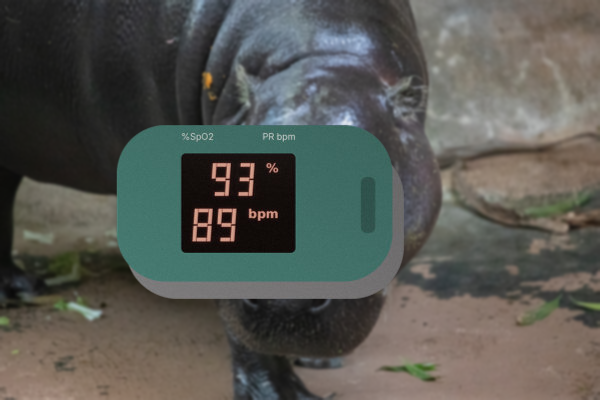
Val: 93 %
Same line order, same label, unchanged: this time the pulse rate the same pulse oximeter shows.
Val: 89 bpm
